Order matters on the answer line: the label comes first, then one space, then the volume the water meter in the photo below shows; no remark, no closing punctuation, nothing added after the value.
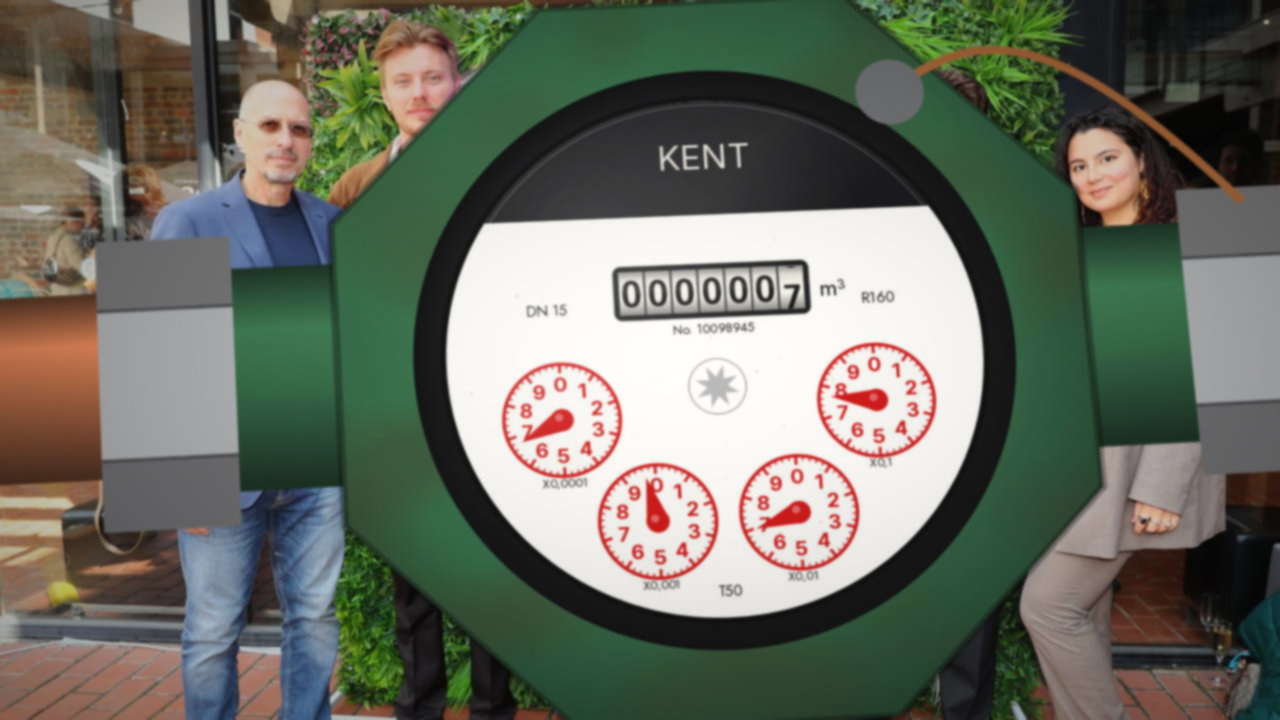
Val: 6.7696 m³
